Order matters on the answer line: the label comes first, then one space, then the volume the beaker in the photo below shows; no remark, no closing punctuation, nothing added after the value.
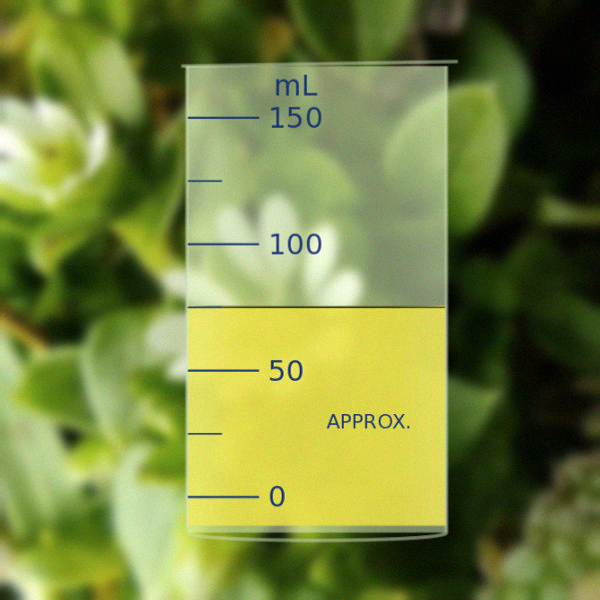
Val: 75 mL
